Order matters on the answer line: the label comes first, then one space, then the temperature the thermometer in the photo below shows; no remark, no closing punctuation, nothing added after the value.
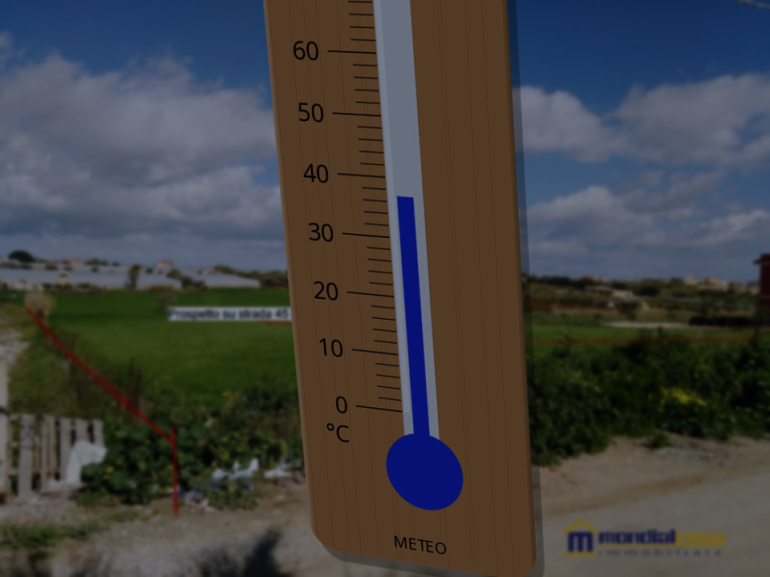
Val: 37 °C
